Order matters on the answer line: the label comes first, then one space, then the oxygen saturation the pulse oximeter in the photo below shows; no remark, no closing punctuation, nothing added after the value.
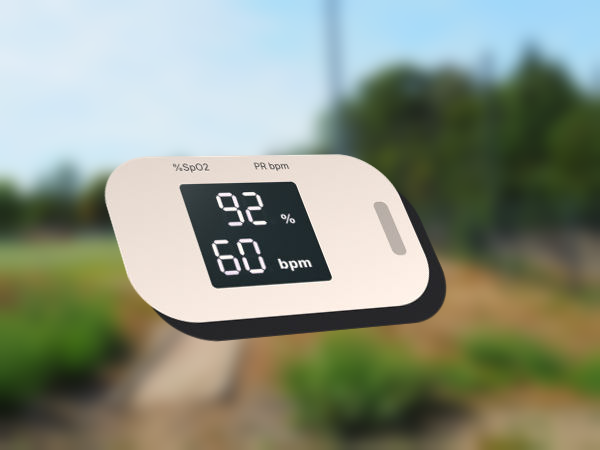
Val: 92 %
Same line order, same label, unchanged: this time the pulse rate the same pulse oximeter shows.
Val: 60 bpm
